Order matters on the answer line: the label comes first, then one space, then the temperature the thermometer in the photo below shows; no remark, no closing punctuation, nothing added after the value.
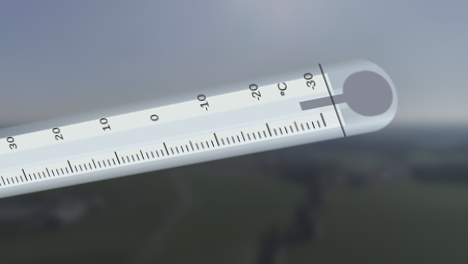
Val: -27 °C
